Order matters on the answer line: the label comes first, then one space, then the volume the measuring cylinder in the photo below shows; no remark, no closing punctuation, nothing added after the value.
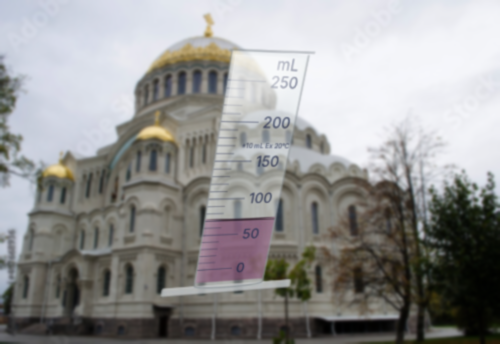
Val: 70 mL
